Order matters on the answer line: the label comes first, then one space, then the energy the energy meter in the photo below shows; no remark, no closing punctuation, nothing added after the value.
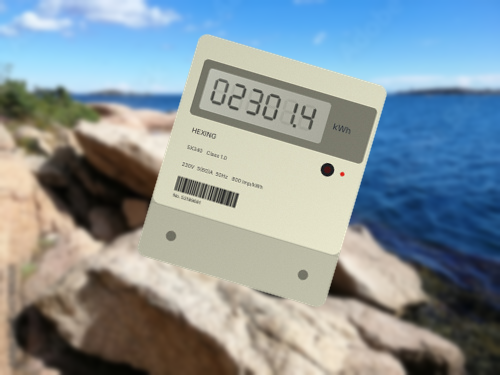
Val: 2301.4 kWh
